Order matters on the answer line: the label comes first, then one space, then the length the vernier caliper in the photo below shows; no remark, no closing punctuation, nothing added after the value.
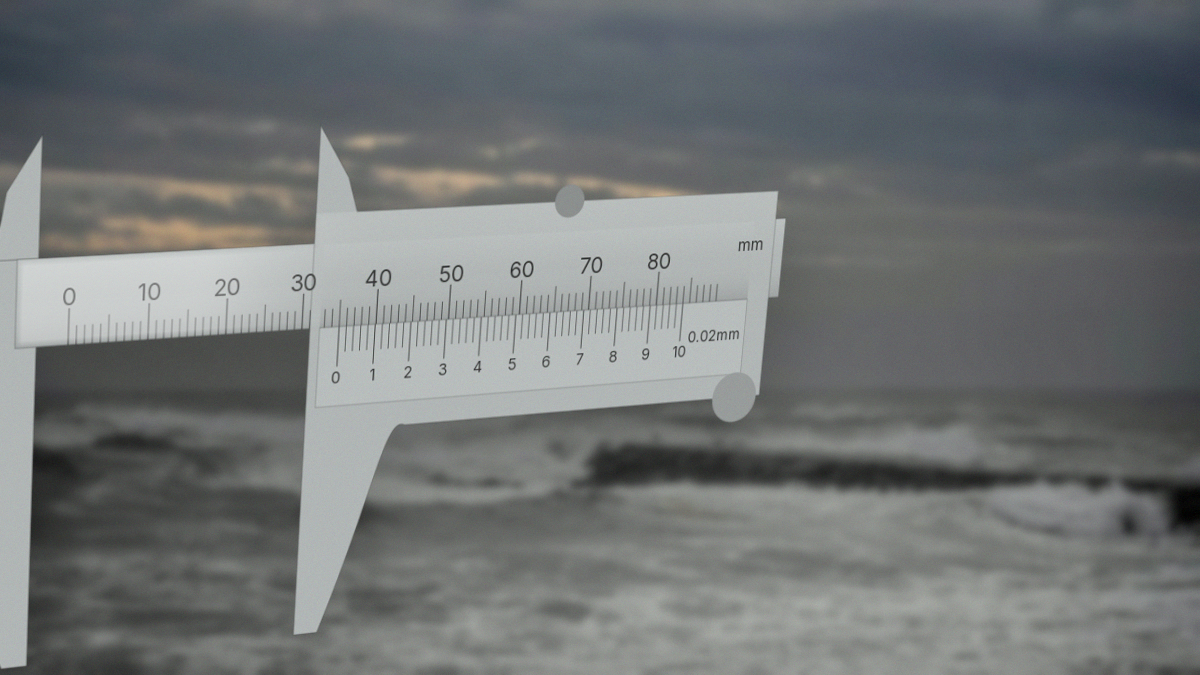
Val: 35.0 mm
